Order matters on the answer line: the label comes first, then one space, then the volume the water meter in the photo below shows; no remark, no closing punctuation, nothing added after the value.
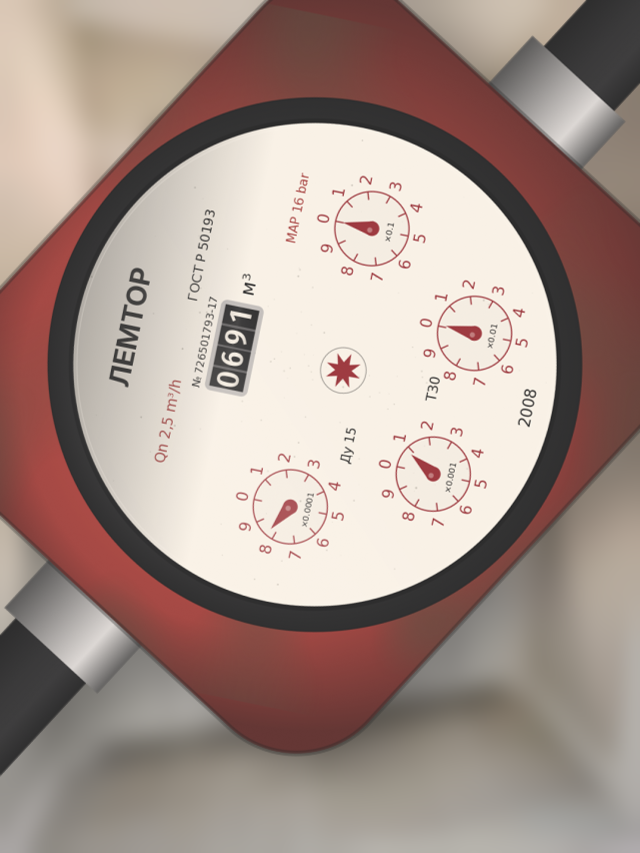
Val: 691.0008 m³
